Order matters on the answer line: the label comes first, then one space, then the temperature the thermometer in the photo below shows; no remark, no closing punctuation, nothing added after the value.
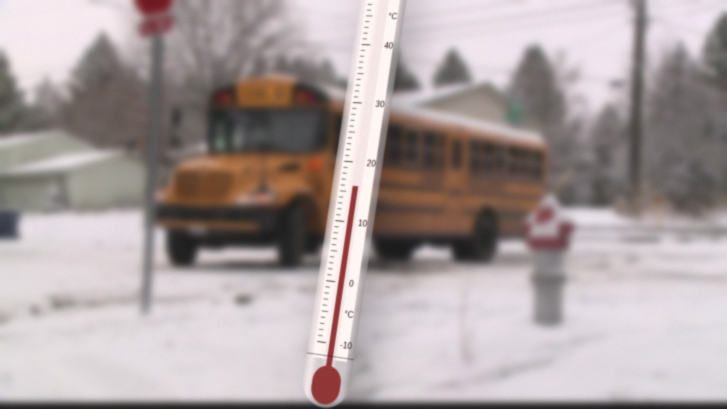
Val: 16 °C
